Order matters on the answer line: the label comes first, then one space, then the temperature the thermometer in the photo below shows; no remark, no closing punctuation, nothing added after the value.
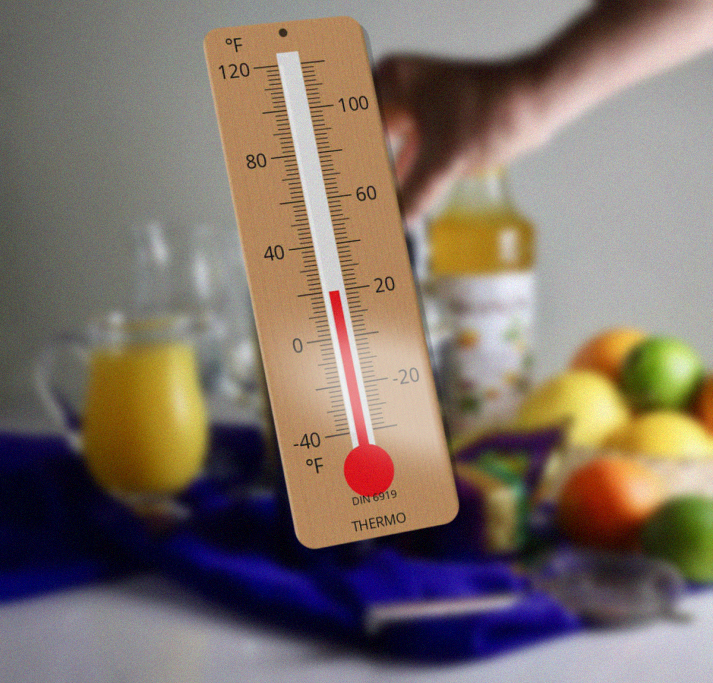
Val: 20 °F
